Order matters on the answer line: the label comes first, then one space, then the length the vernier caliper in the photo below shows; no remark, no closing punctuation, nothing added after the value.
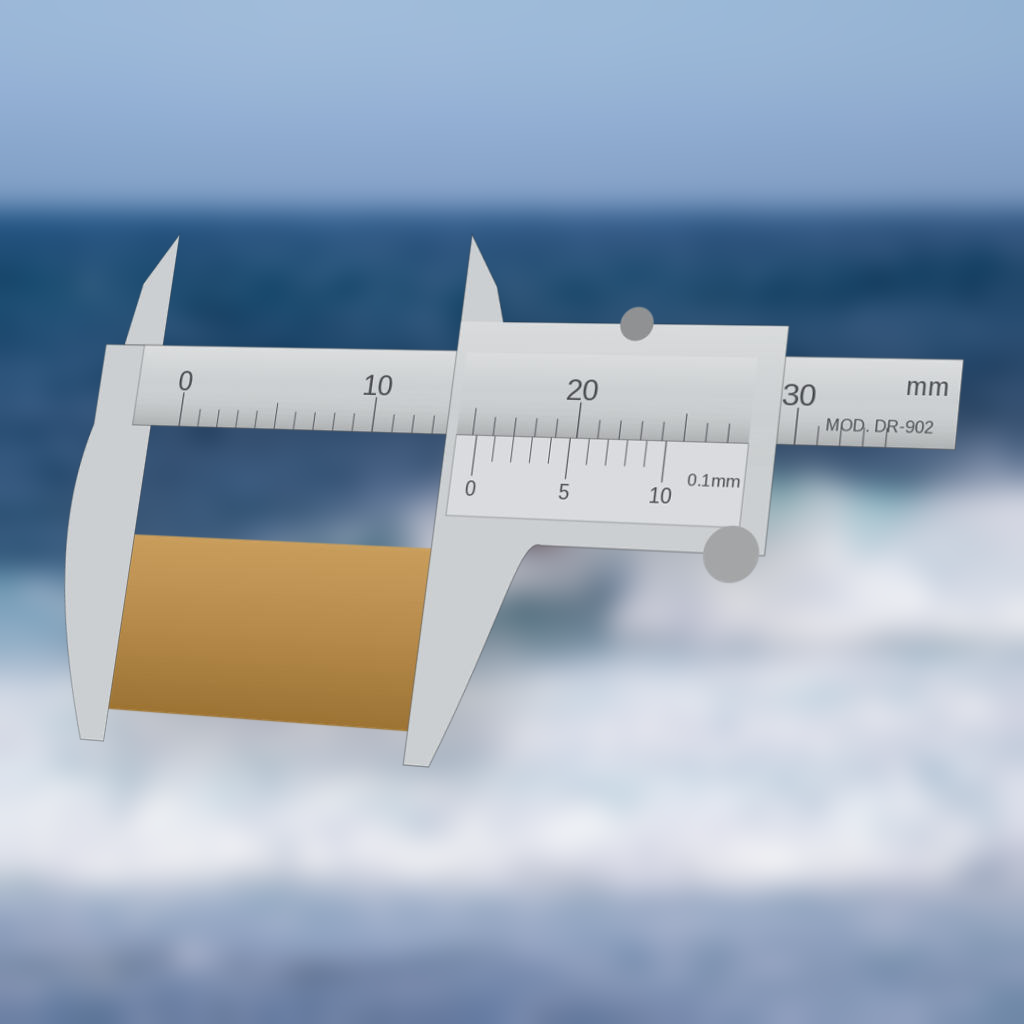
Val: 15.2 mm
